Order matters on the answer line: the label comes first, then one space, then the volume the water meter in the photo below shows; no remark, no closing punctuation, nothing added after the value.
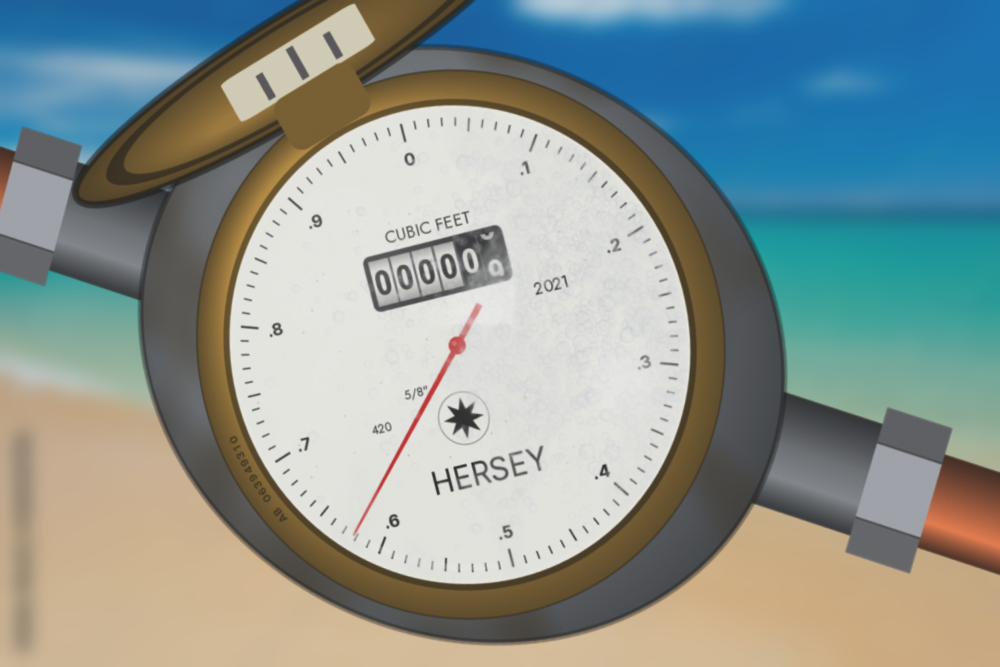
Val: 8.62 ft³
